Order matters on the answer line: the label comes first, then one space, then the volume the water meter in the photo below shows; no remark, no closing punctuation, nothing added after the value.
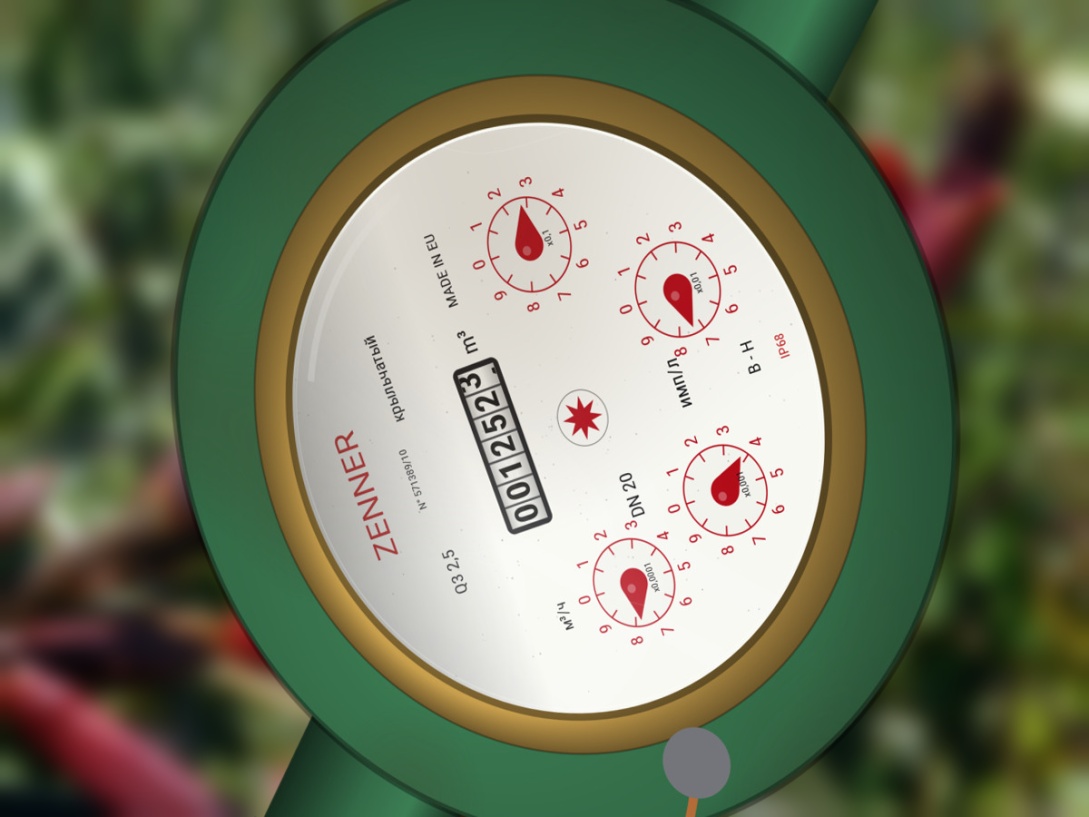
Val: 12523.2737 m³
